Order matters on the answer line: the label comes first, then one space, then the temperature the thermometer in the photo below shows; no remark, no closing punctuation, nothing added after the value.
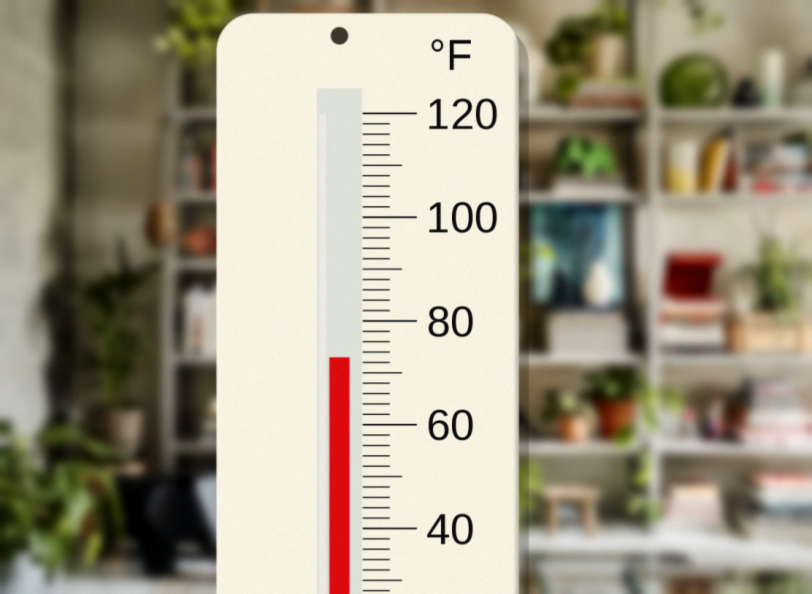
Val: 73 °F
